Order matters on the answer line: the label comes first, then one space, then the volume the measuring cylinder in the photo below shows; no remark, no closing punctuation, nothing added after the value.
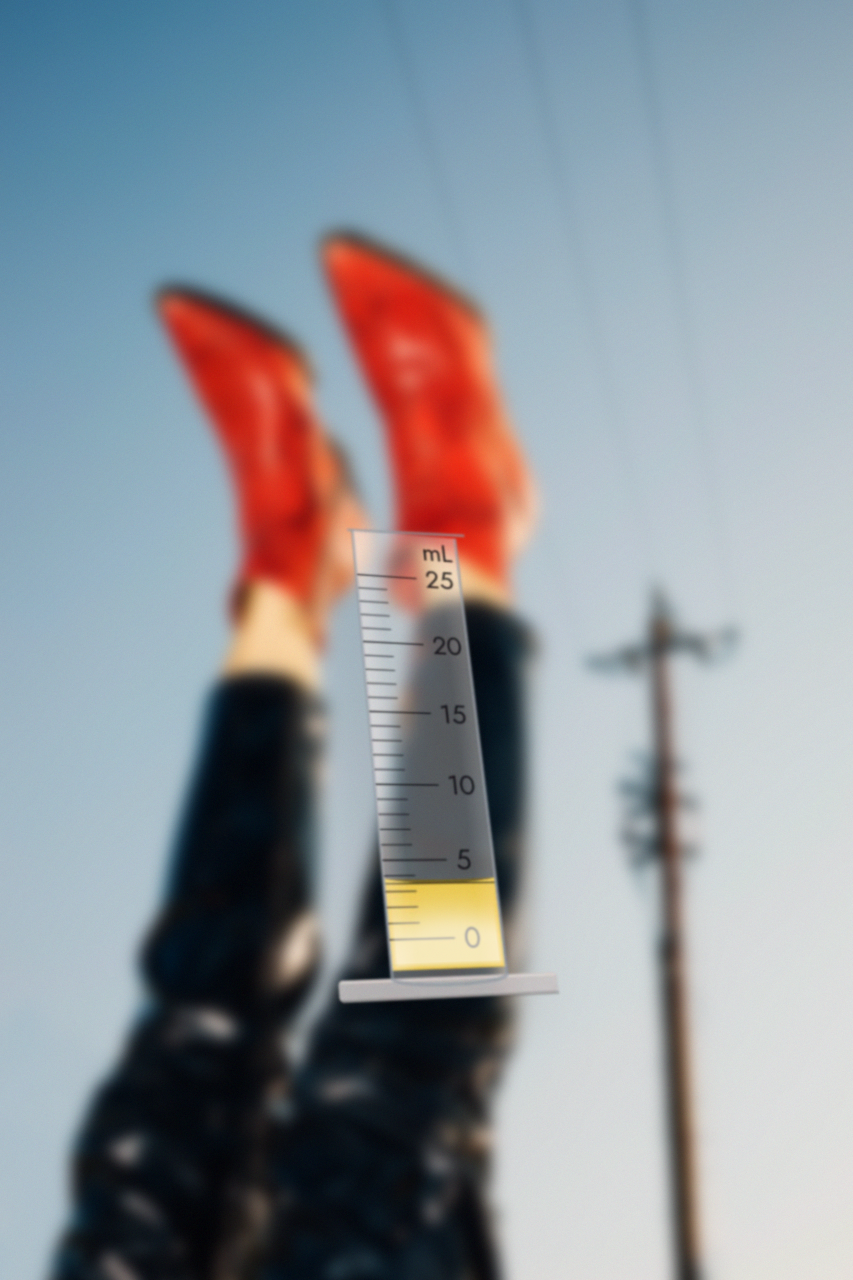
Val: 3.5 mL
